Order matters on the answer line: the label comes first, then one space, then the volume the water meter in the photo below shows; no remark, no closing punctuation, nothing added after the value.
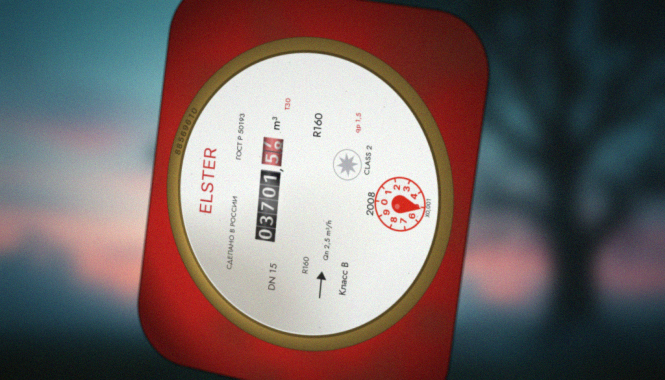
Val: 3701.575 m³
